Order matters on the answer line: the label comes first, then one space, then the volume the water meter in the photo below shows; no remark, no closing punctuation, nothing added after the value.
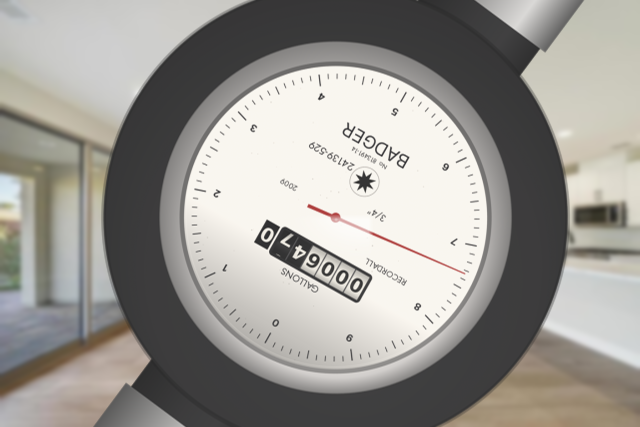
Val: 6467.3 gal
